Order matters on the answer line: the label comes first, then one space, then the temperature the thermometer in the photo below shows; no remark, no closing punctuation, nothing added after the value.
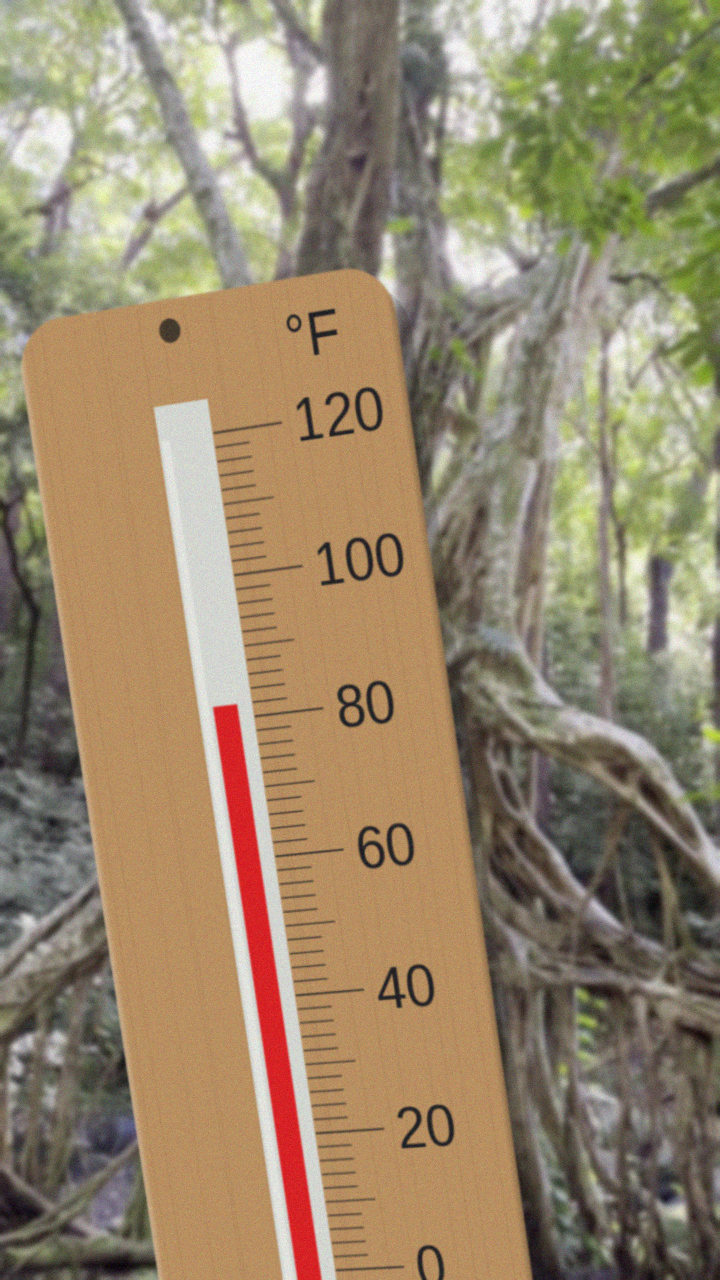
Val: 82 °F
